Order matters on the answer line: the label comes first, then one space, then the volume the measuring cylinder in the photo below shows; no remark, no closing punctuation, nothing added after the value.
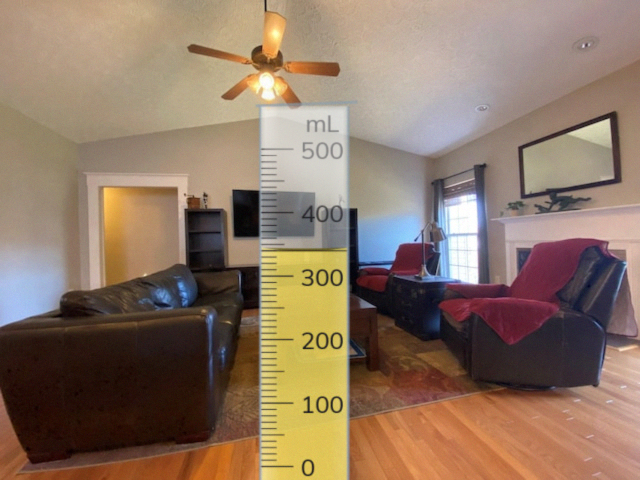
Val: 340 mL
